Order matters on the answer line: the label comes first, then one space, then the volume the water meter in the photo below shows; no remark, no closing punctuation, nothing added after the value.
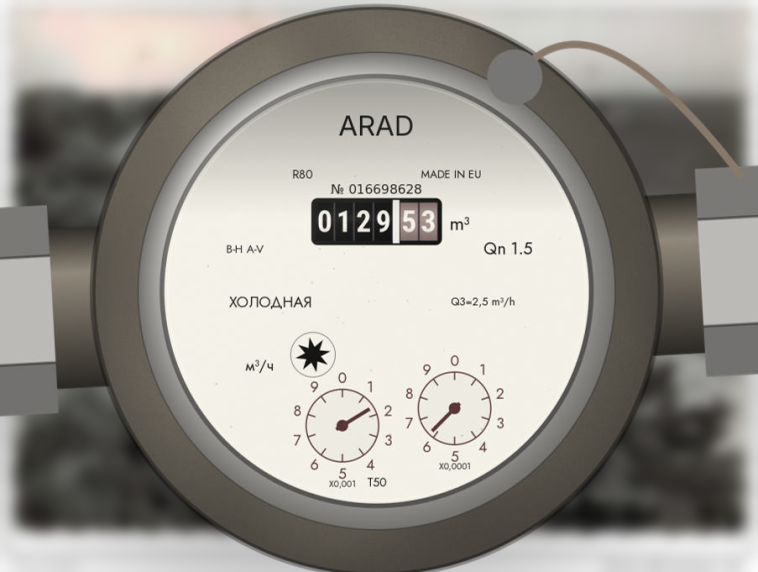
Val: 129.5316 m³
